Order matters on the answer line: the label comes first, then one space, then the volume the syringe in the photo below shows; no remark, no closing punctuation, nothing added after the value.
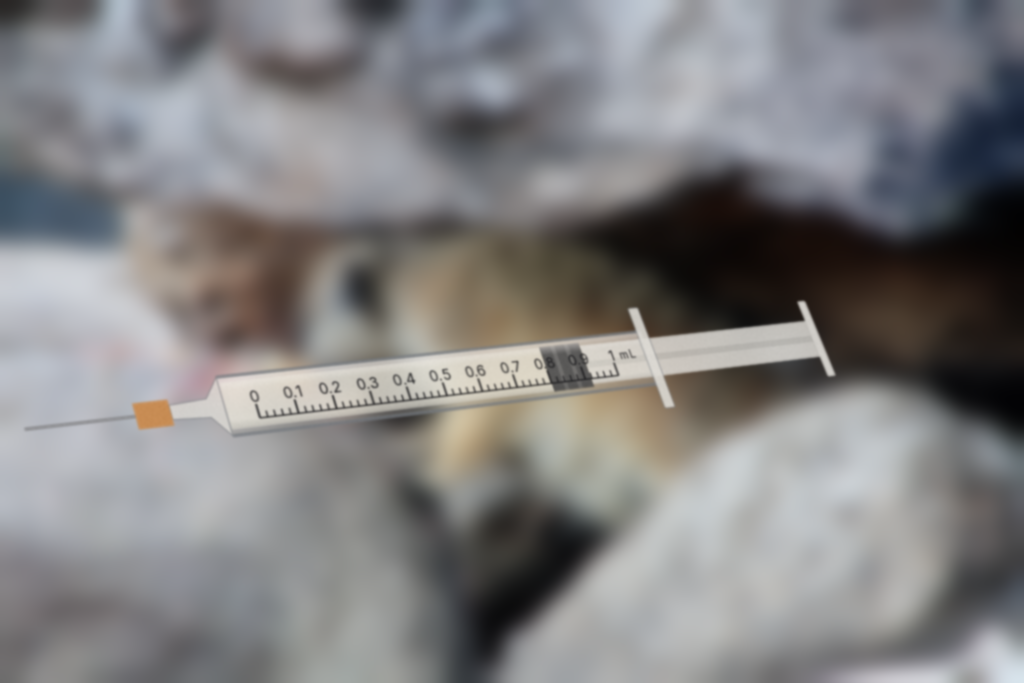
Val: 0.8 mL
